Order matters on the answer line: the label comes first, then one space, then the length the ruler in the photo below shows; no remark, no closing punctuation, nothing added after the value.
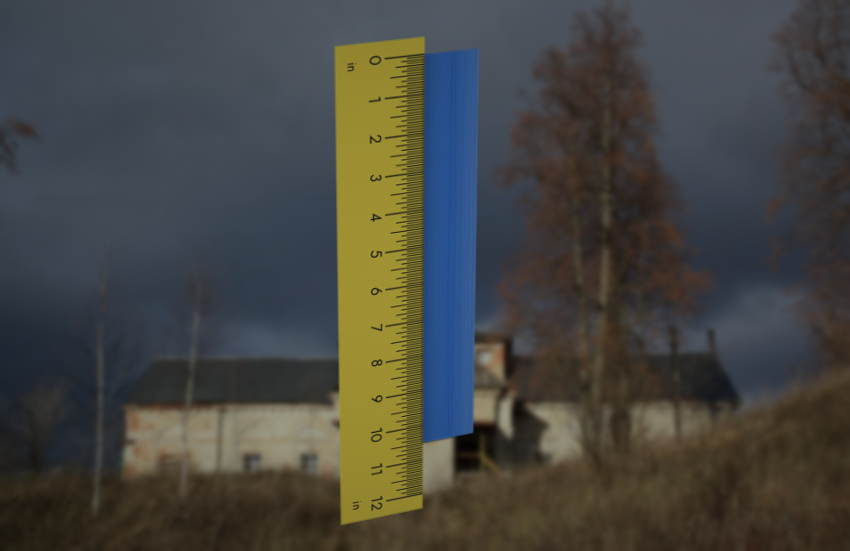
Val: 10.5 in
